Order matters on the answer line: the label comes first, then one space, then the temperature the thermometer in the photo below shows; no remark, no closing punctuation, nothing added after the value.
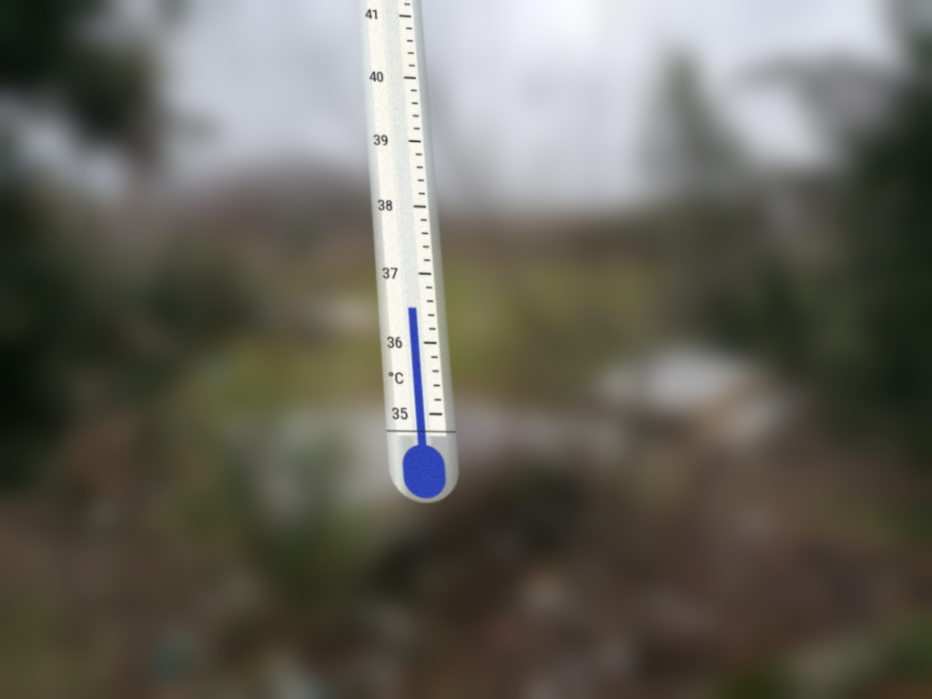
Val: 36.5 °C
